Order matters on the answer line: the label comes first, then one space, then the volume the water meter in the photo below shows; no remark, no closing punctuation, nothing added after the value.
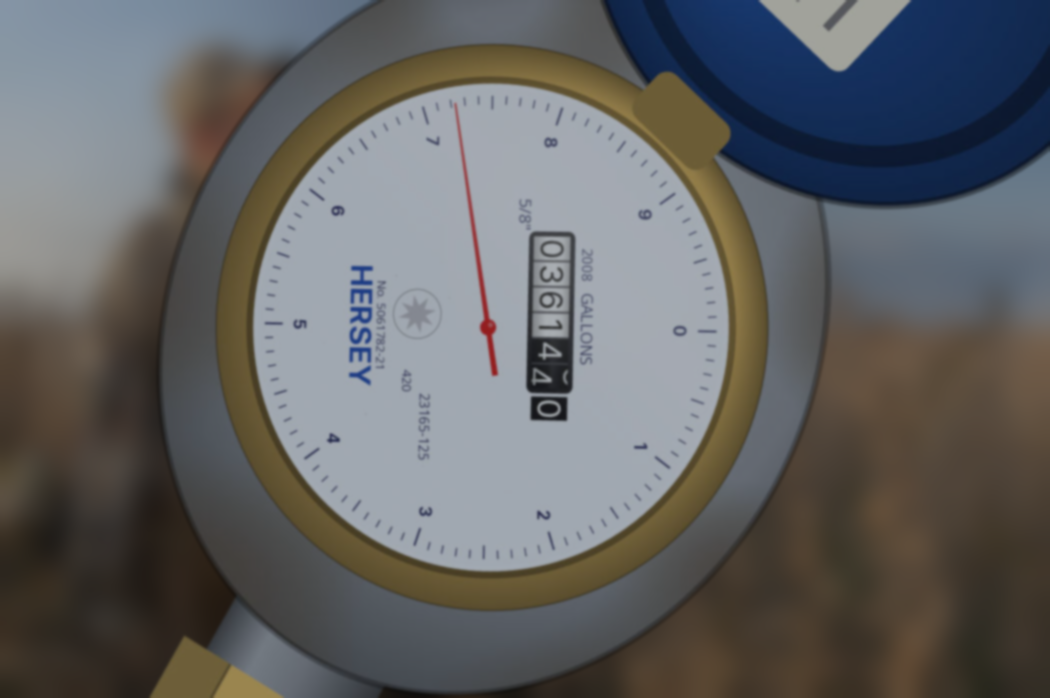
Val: 361437.2 gal
